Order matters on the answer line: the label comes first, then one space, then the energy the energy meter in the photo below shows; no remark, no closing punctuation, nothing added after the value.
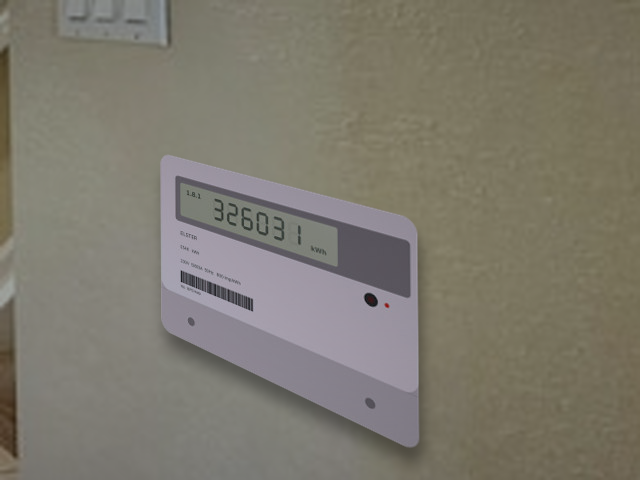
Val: 326031 kWh
